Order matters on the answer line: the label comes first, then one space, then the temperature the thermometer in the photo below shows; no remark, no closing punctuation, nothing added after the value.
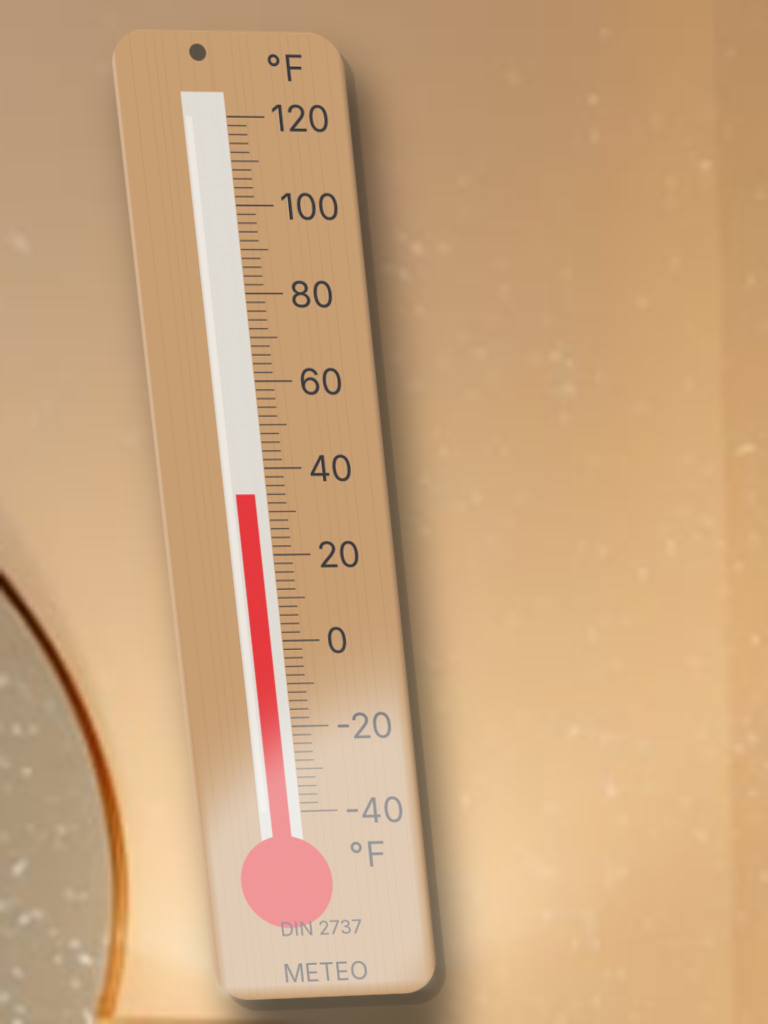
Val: 34 °F
